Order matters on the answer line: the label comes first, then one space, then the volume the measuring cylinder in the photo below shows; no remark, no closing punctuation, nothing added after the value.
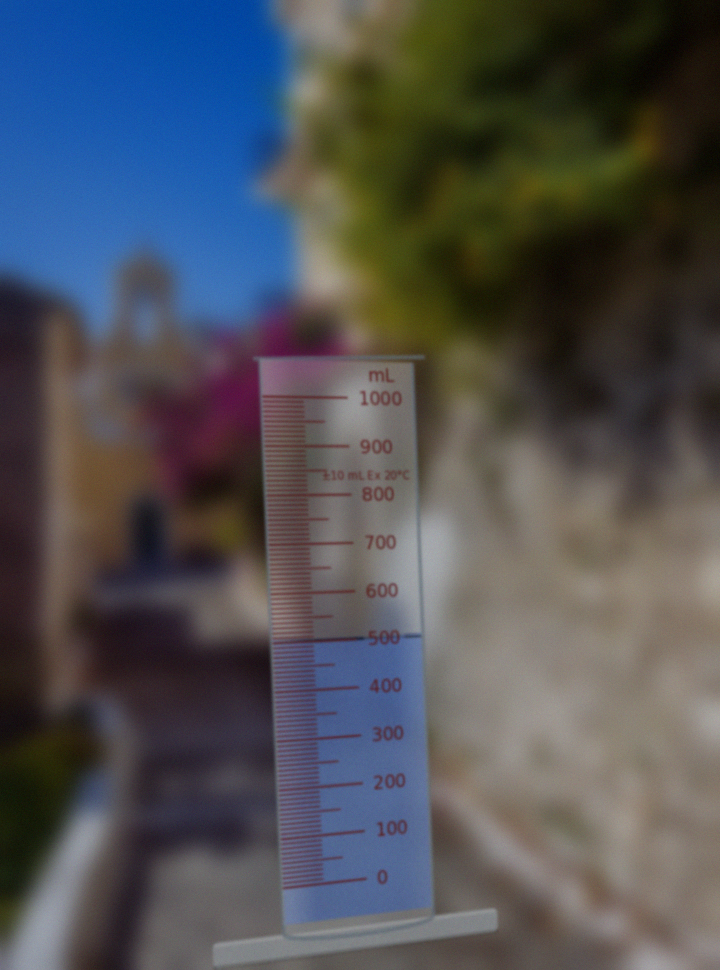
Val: 500 mL
